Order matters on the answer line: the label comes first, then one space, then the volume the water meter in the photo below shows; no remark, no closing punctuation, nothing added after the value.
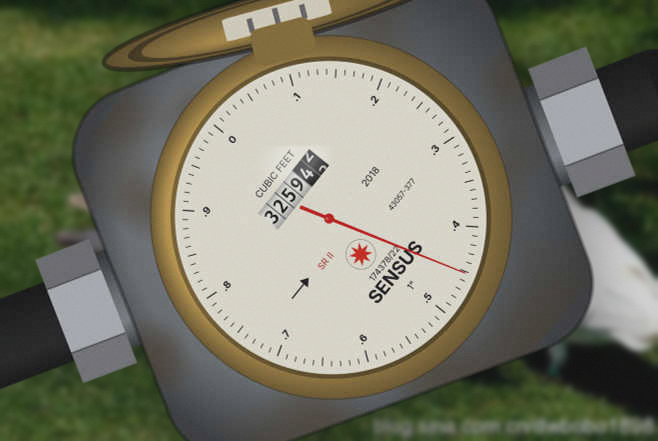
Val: 325942.45 ft³
